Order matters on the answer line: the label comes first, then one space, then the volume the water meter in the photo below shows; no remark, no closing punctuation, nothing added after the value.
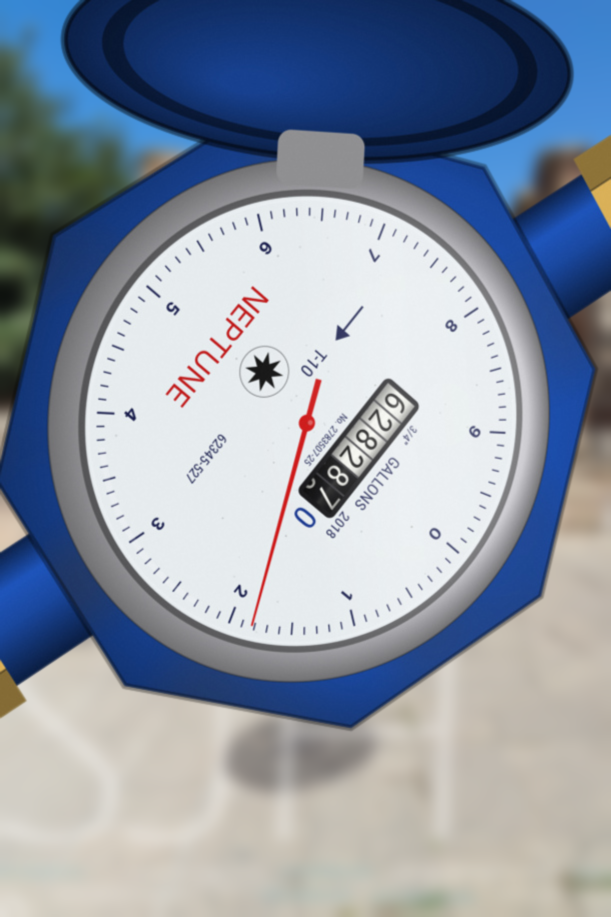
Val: 6282871.8 gal
